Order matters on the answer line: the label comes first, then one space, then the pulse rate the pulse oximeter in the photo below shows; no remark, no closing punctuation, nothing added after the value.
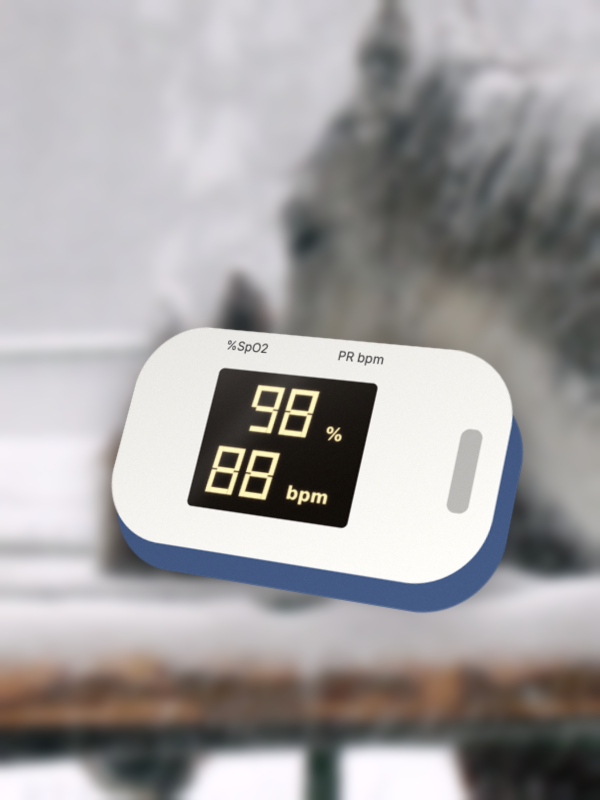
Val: 88 bpm
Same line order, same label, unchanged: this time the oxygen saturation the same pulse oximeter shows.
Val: 98 %
